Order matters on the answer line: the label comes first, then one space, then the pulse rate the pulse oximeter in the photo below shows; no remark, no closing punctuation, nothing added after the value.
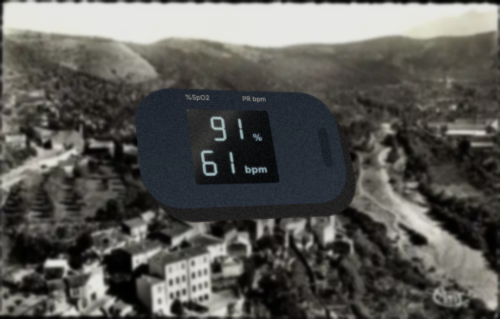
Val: 61 bpm
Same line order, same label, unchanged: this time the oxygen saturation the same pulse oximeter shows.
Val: 91 %
